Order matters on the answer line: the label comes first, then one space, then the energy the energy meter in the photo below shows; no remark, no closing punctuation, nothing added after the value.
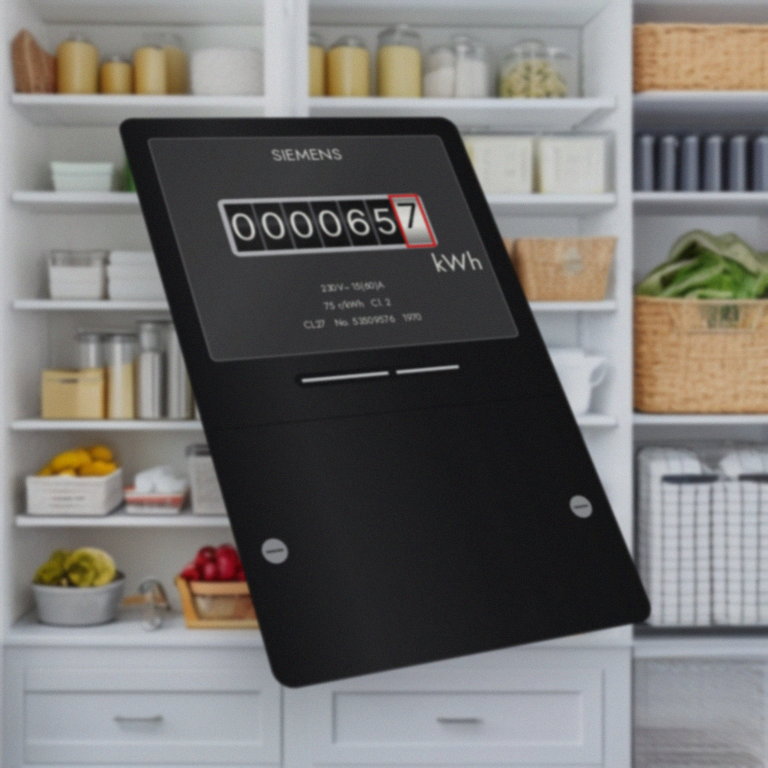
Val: 65.7 kWh
